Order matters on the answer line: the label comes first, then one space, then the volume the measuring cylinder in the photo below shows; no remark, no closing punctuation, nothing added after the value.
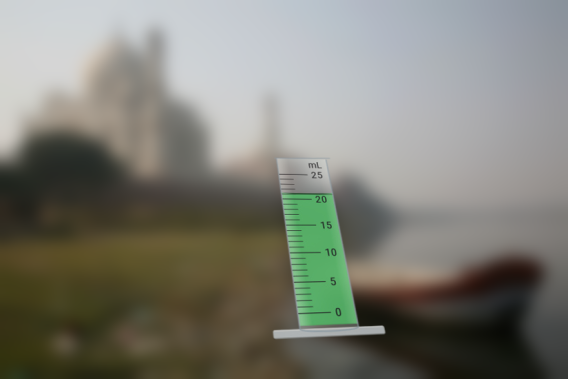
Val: 21 mL
